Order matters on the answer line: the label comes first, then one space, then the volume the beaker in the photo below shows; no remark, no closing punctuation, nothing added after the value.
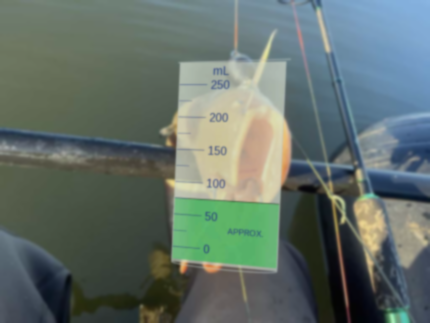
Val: 75 mL
